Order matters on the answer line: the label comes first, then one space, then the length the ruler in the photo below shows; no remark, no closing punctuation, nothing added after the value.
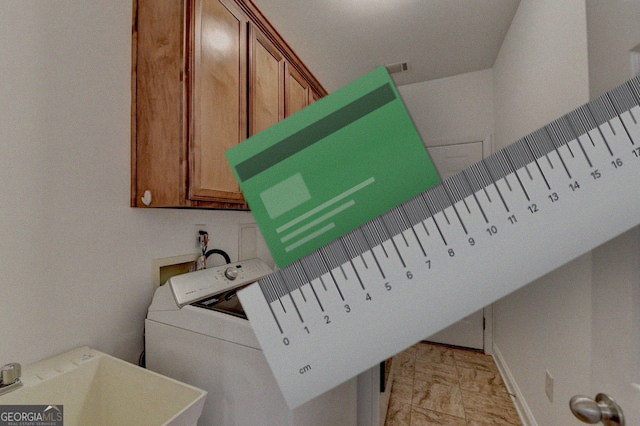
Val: 8 cm
